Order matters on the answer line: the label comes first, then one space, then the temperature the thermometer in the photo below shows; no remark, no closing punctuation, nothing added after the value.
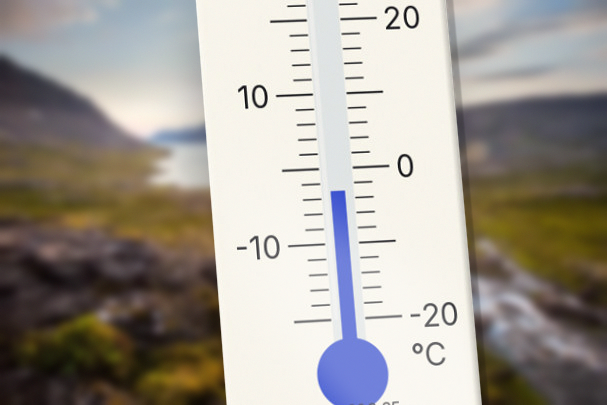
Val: -3 °C
